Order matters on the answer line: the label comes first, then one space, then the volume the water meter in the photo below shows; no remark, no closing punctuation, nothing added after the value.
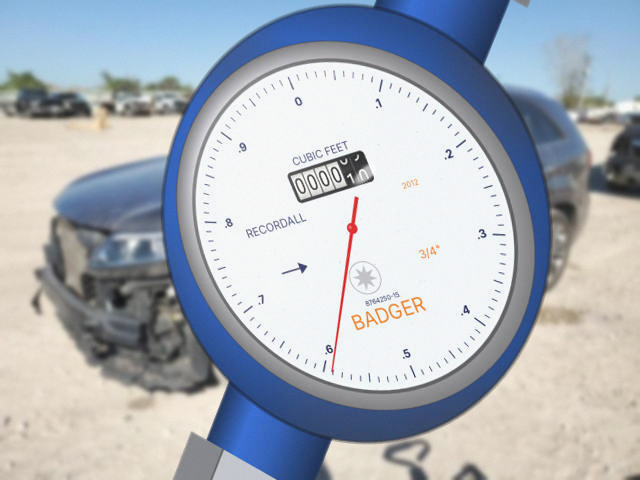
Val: 9.59 ft³
